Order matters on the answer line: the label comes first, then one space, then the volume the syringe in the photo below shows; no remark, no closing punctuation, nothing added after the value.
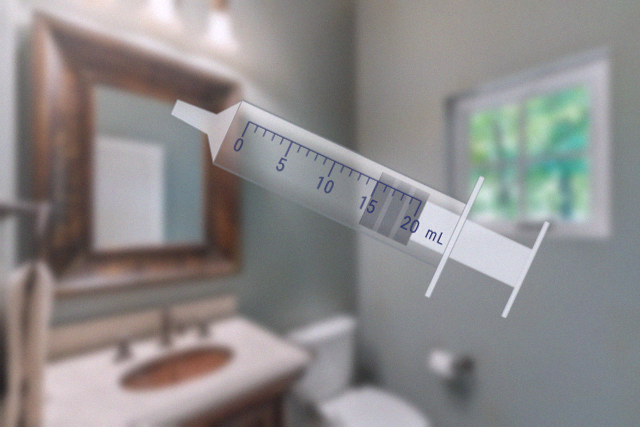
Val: 15 mL
